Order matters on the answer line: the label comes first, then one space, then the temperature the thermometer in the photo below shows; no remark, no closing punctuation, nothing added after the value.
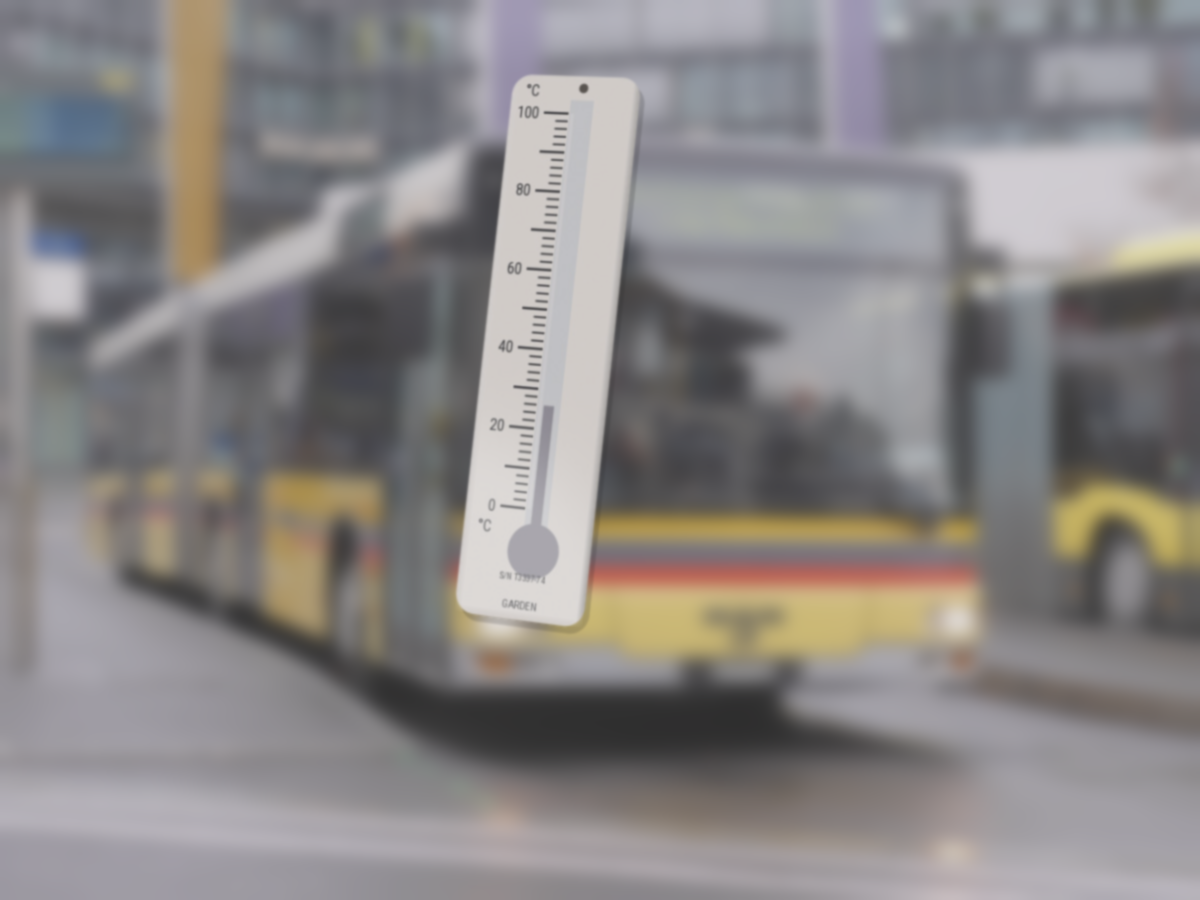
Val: 26 °C
